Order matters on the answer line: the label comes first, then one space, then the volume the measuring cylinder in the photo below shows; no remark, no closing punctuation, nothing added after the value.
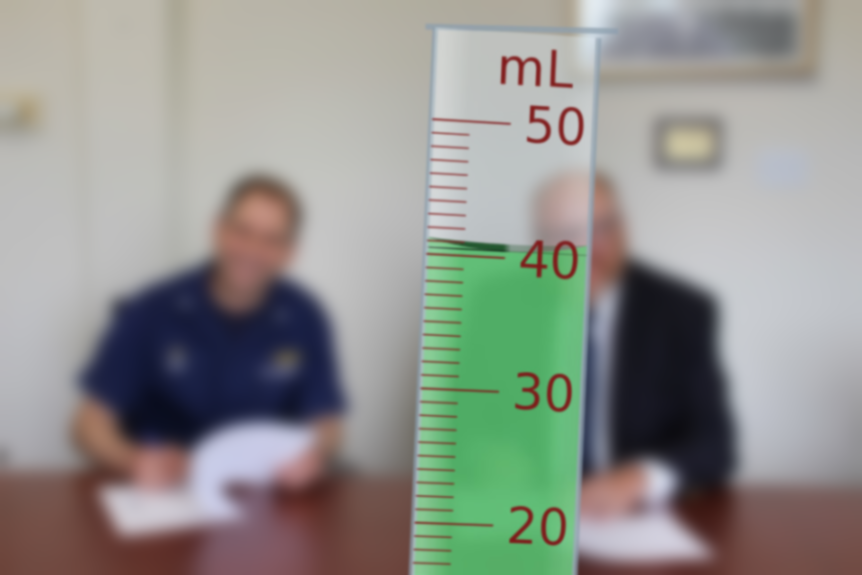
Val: 40.5 mL
